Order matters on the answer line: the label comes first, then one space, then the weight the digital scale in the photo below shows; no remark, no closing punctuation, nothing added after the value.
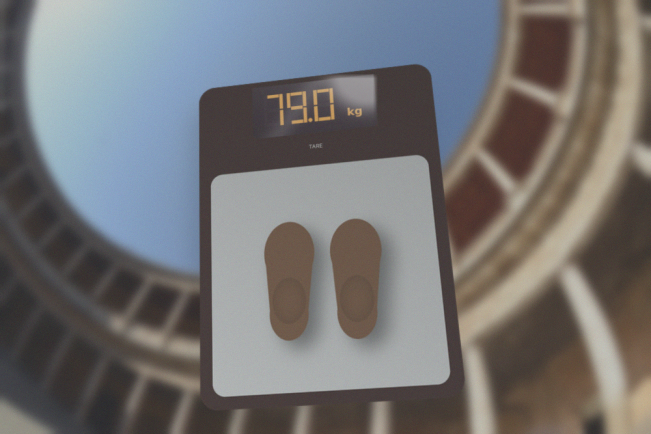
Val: 79.0 kg
